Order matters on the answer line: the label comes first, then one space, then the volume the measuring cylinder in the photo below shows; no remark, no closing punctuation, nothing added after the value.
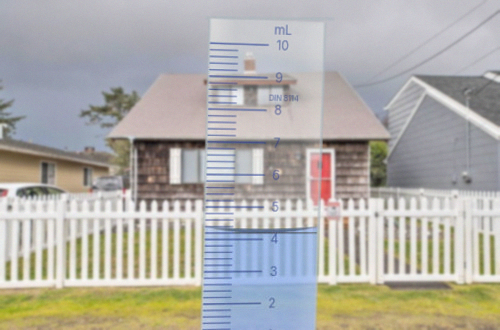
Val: 4.2 mL
